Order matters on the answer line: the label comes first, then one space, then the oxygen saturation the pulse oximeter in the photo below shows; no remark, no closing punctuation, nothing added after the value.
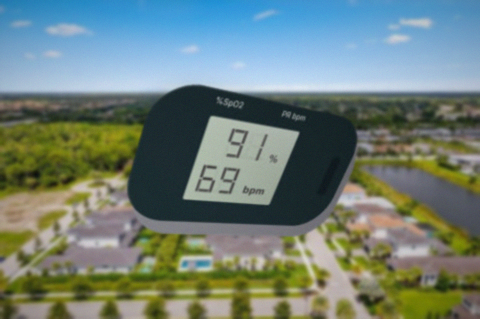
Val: 91 %
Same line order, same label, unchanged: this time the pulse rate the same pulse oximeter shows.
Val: 69 bpm
